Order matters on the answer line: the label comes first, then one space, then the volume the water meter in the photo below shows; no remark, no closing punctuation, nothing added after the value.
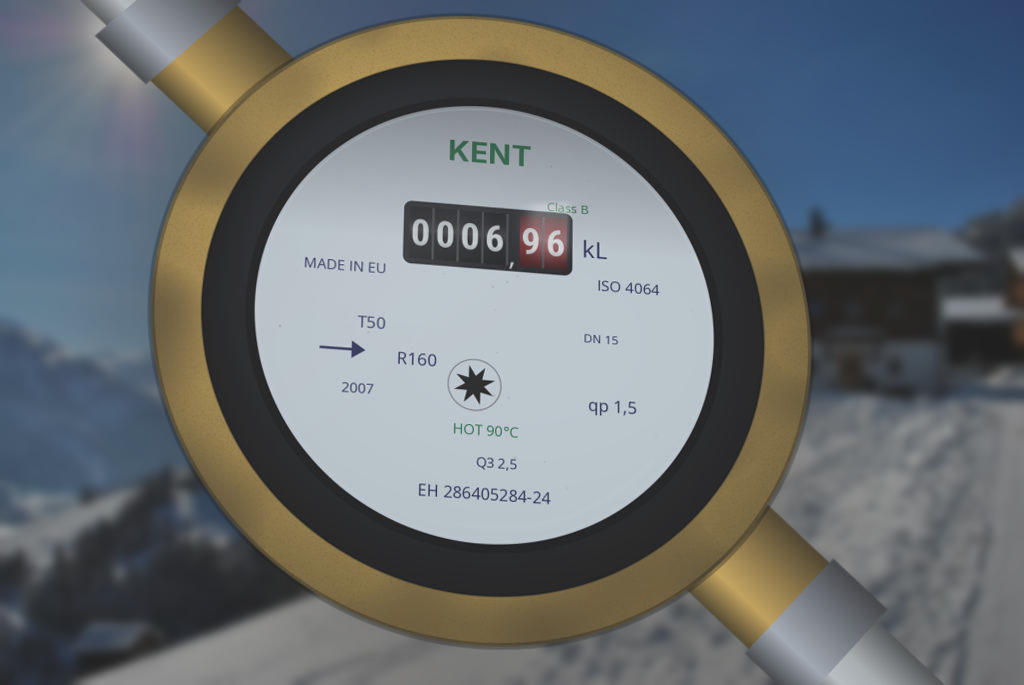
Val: 6.96 kL
